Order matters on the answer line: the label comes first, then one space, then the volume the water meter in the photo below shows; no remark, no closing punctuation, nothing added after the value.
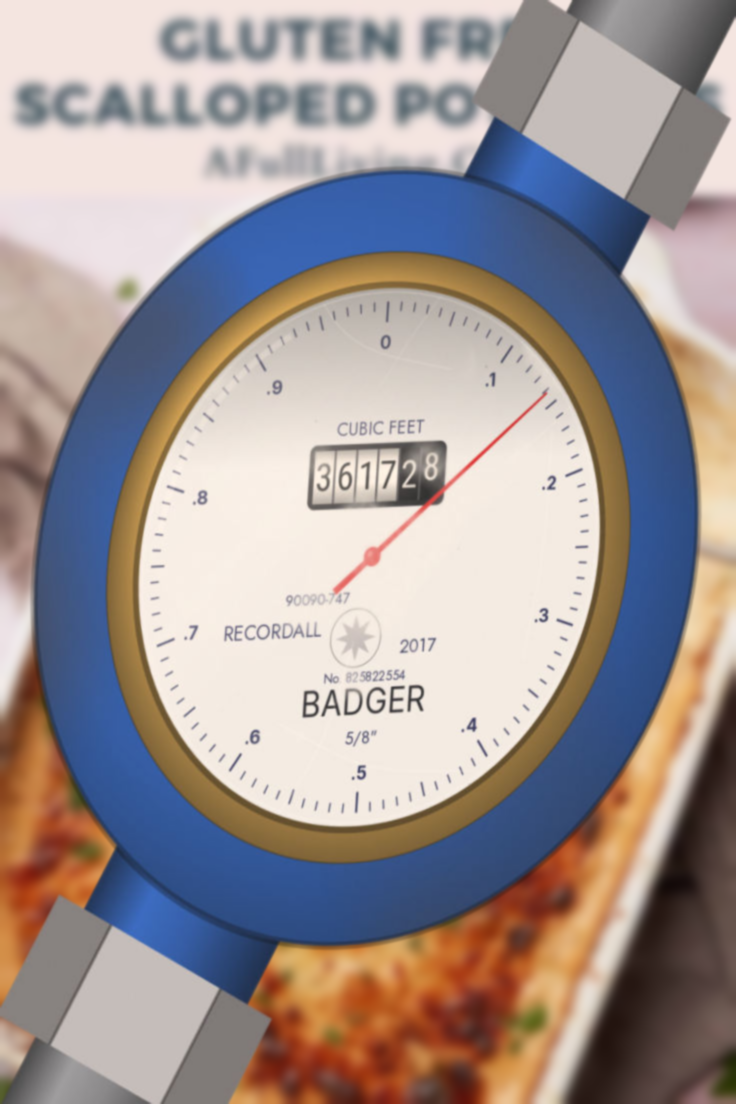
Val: 361728.14 ft³
